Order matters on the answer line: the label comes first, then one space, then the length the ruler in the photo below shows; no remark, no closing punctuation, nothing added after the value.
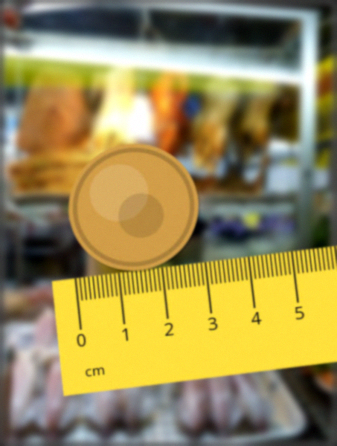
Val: 3 cm
